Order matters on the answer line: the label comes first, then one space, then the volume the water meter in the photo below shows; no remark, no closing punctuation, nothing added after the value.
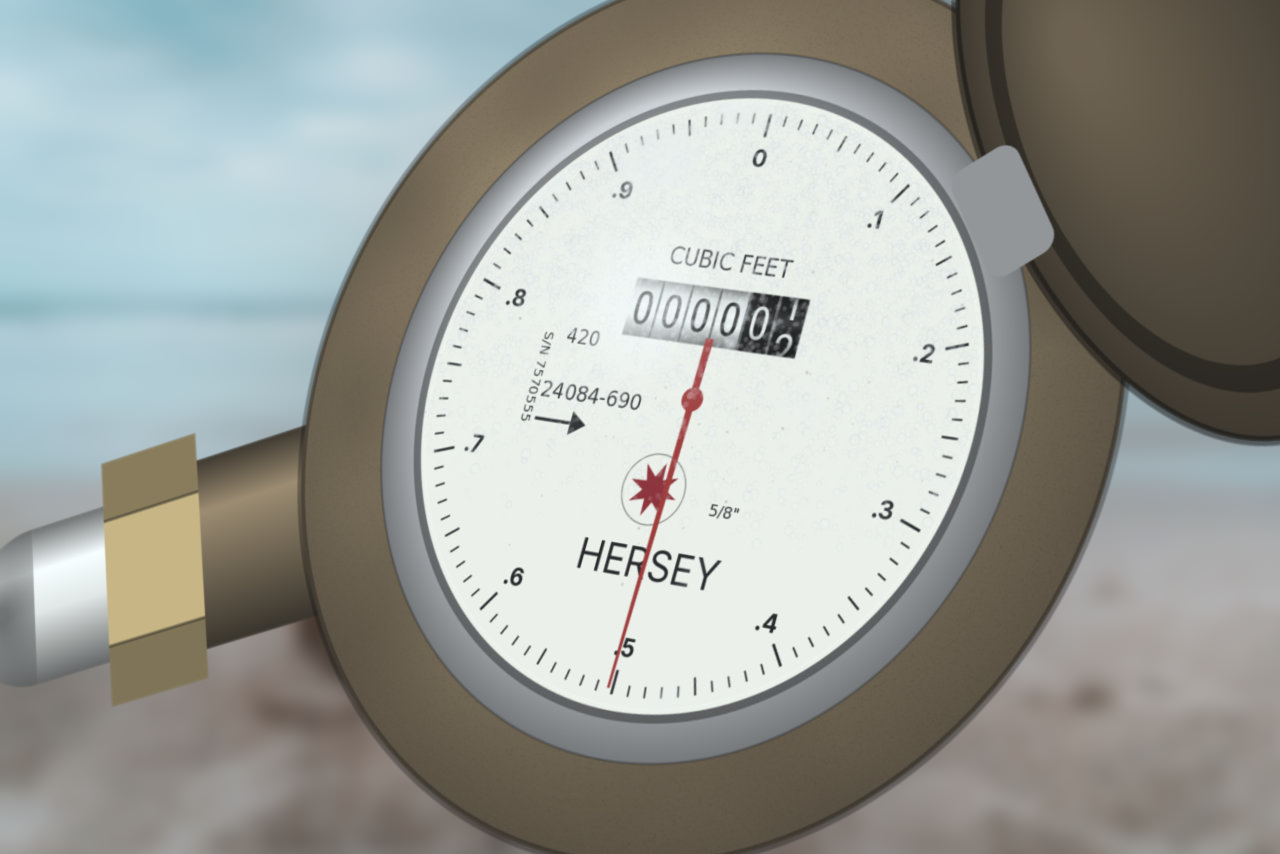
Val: 1.50 ft³
